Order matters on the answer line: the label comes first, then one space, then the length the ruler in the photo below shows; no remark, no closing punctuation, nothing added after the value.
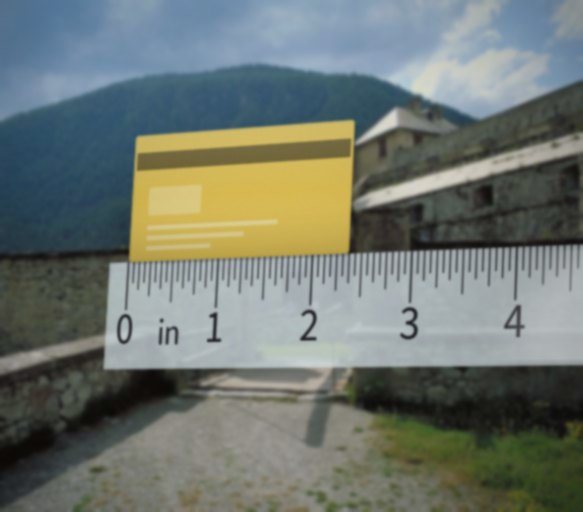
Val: 2.375 in
